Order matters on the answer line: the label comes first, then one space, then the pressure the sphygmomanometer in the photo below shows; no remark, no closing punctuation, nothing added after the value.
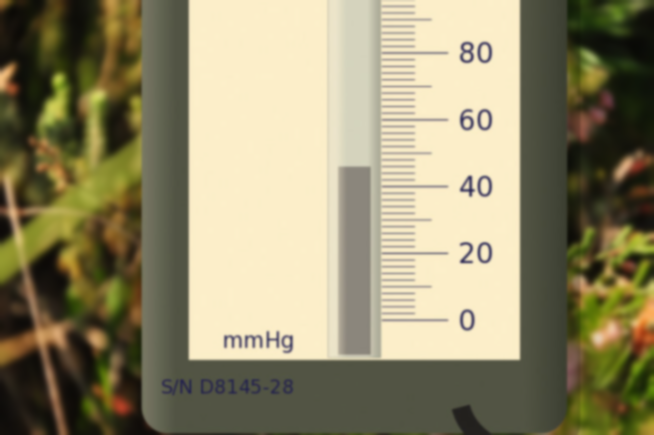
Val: 46 mmHg
